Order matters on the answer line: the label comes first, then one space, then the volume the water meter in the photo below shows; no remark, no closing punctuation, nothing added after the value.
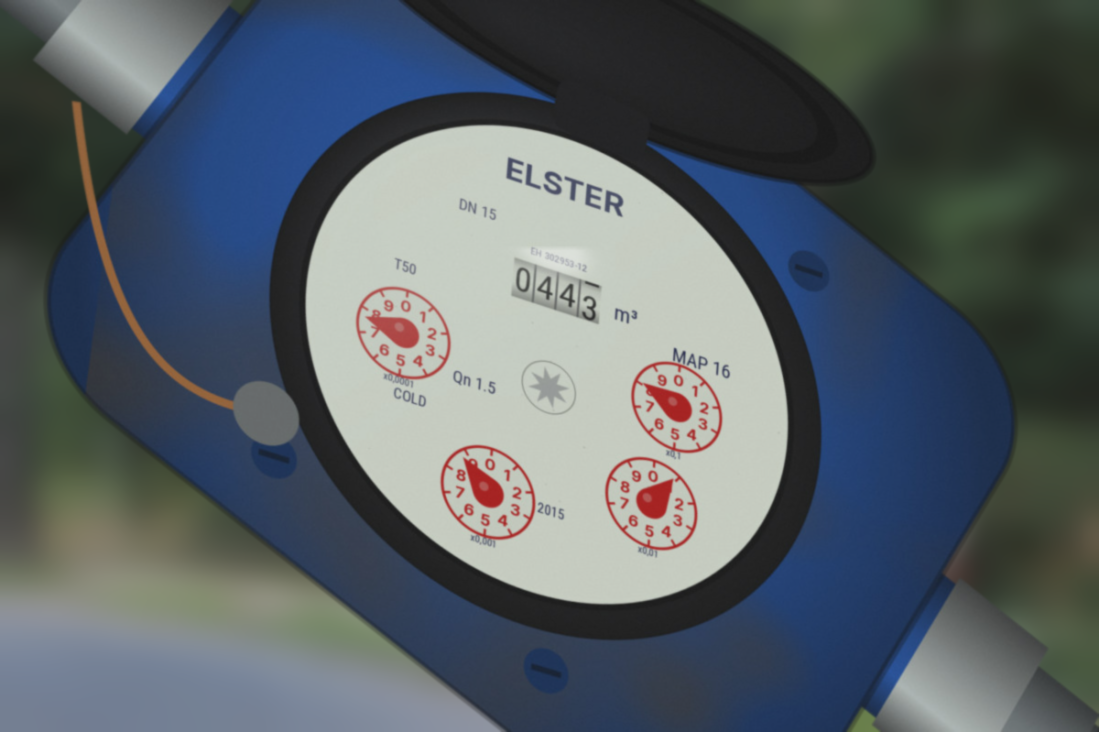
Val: 442.8087 m³
